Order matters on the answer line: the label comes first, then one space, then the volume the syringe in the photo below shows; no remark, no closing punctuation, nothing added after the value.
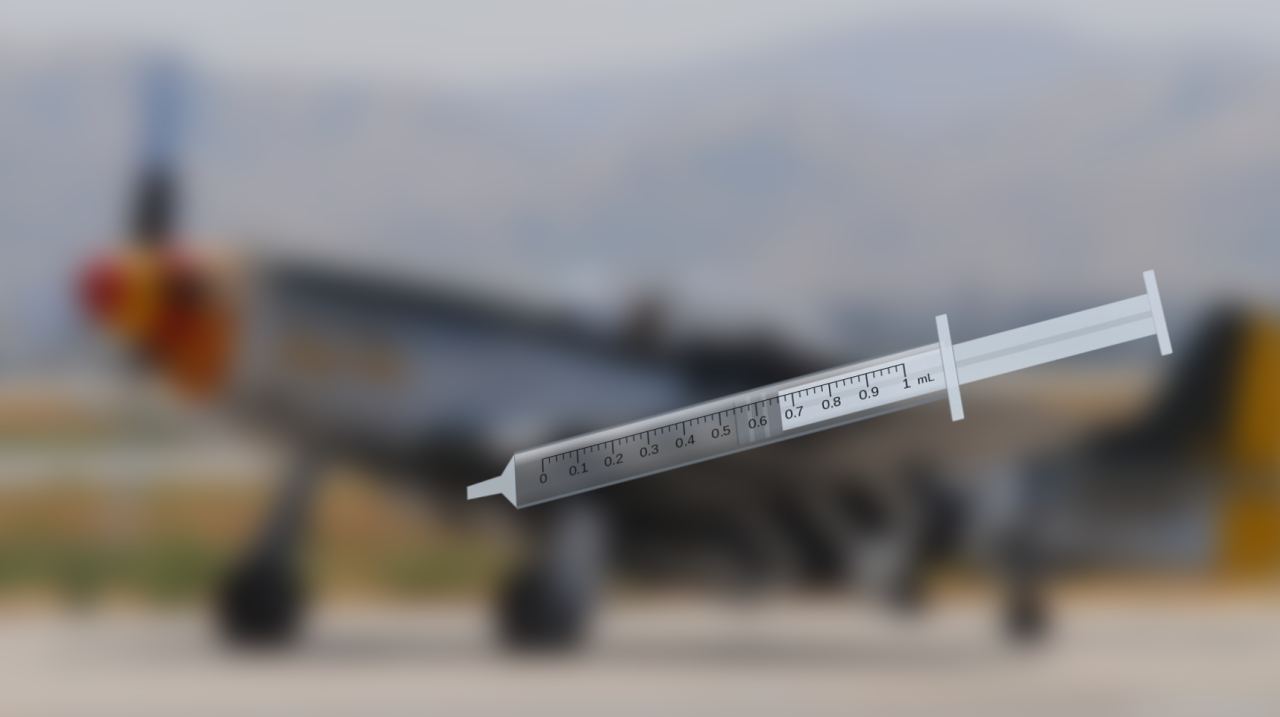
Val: 0.54 mL
